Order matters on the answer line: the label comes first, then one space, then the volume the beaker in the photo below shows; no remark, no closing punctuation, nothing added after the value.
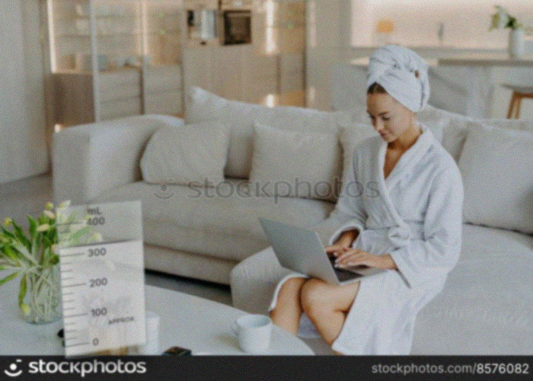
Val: 325 mL
